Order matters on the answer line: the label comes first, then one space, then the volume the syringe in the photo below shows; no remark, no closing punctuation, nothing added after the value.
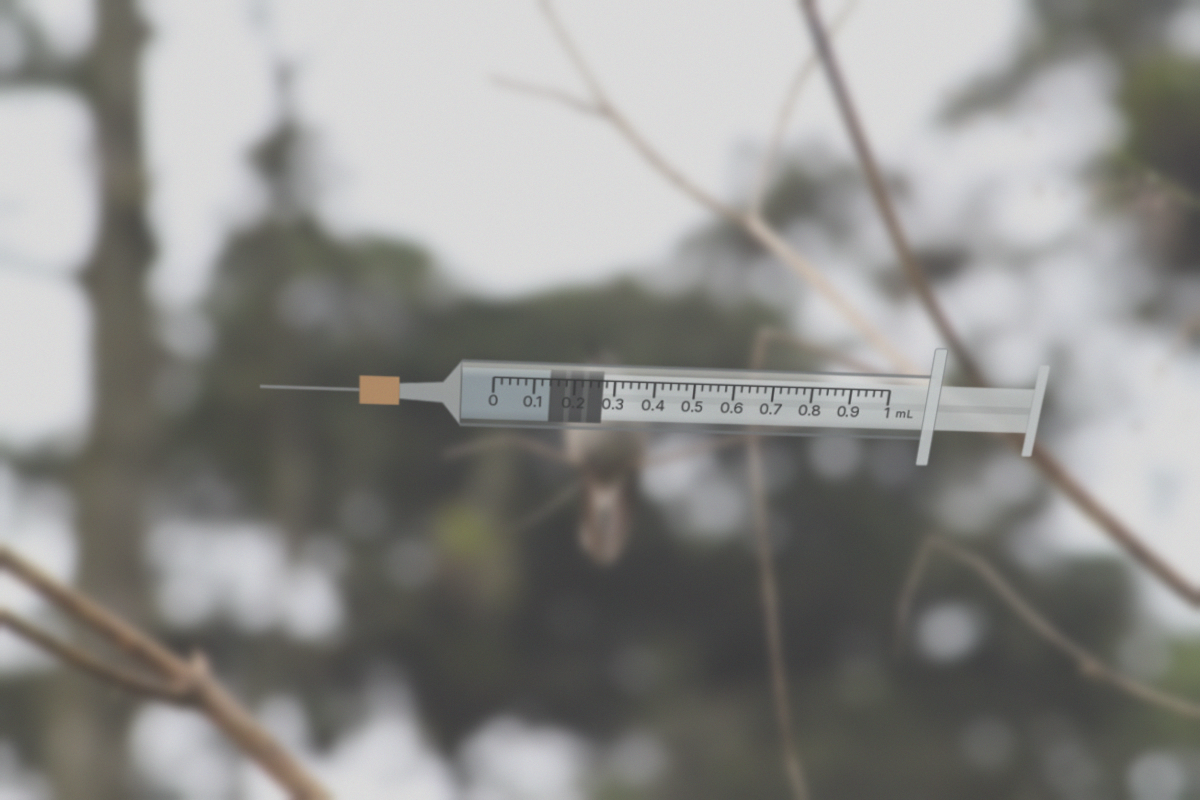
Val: 0.14 mL
